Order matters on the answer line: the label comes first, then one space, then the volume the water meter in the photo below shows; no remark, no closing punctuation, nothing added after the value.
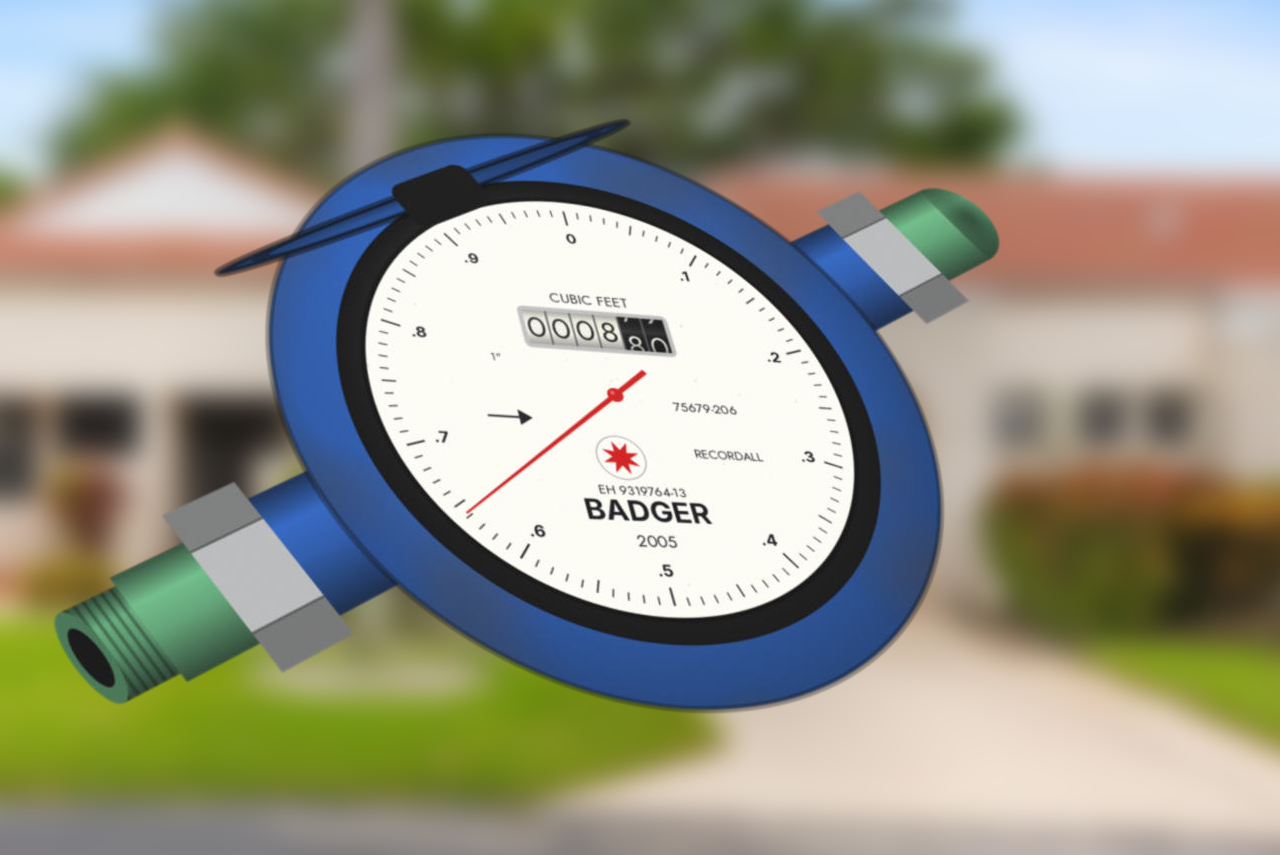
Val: 879.64 ft³
